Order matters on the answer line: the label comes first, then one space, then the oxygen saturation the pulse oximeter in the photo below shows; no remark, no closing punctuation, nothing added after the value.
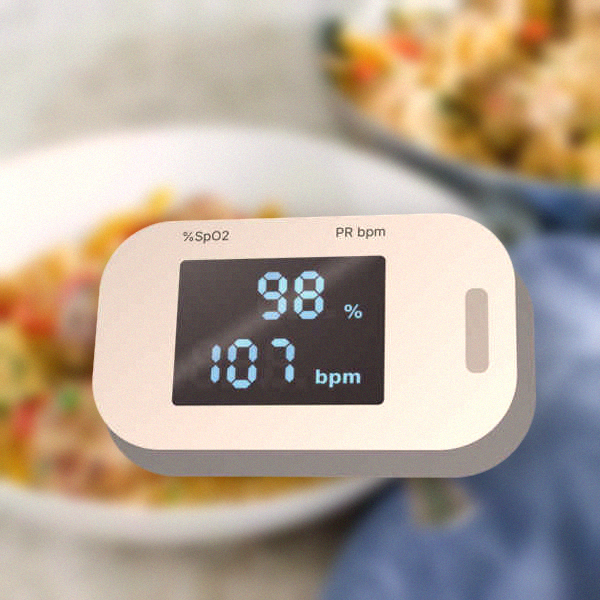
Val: 98 %
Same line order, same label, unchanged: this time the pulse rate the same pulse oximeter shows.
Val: 107 bpm
